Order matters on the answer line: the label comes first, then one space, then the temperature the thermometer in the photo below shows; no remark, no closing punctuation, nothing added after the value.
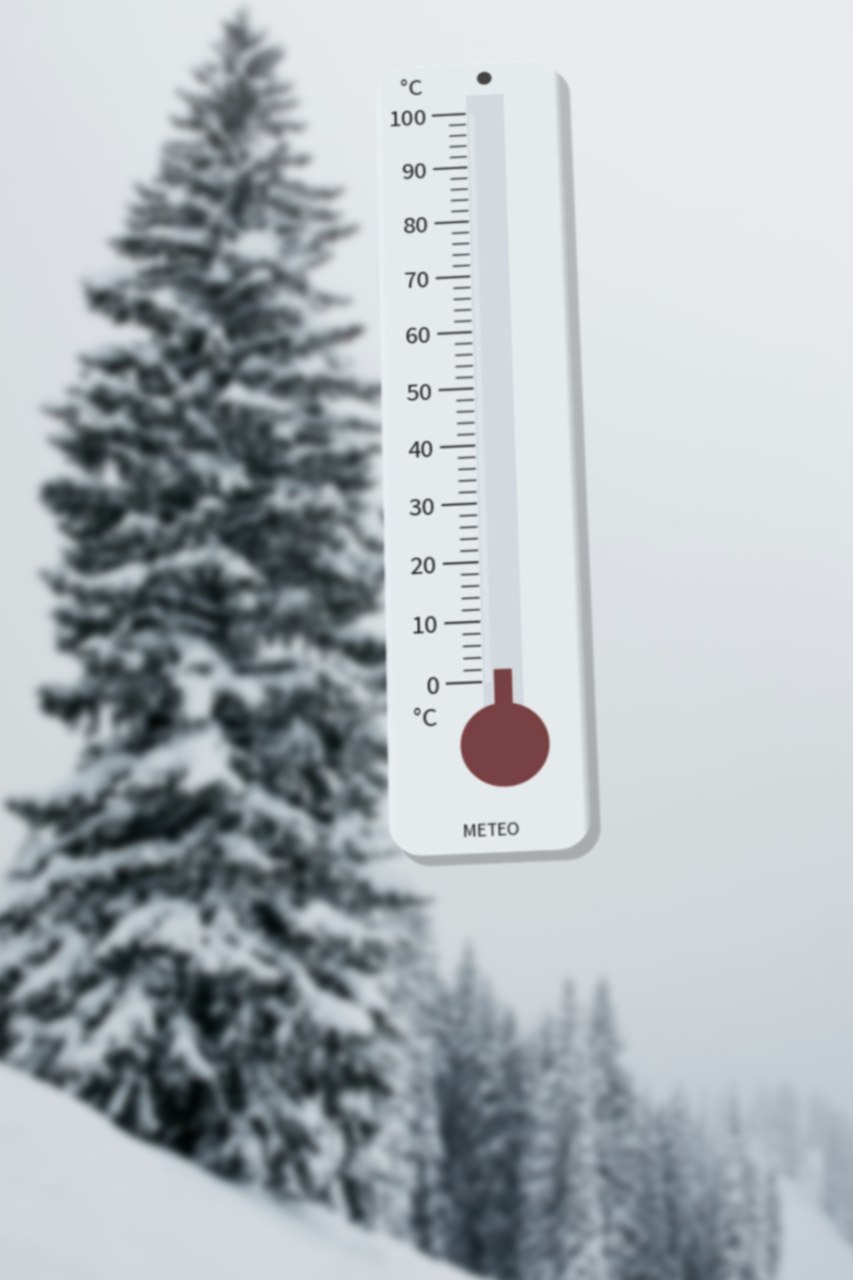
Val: 2 °C
